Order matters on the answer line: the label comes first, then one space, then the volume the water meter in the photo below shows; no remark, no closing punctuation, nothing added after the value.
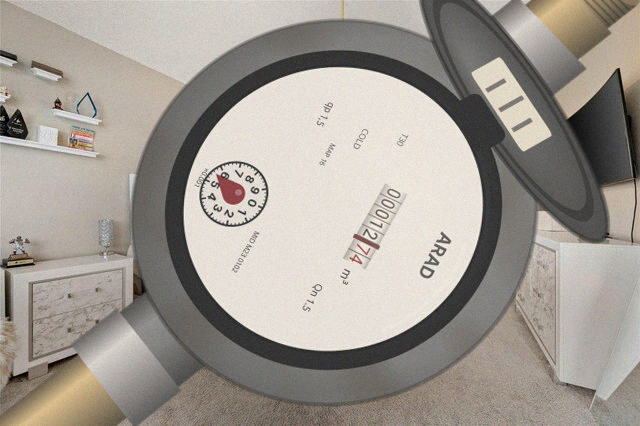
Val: 12.745 m³
